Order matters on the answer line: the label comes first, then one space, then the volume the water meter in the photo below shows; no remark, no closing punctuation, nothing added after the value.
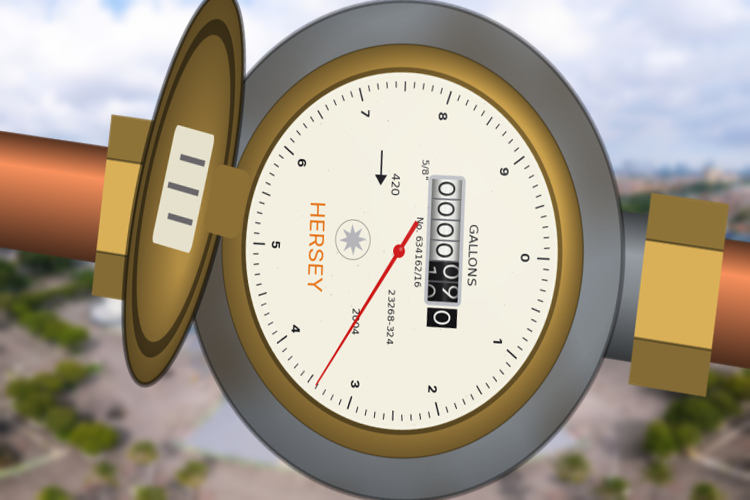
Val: 93.4 gal
